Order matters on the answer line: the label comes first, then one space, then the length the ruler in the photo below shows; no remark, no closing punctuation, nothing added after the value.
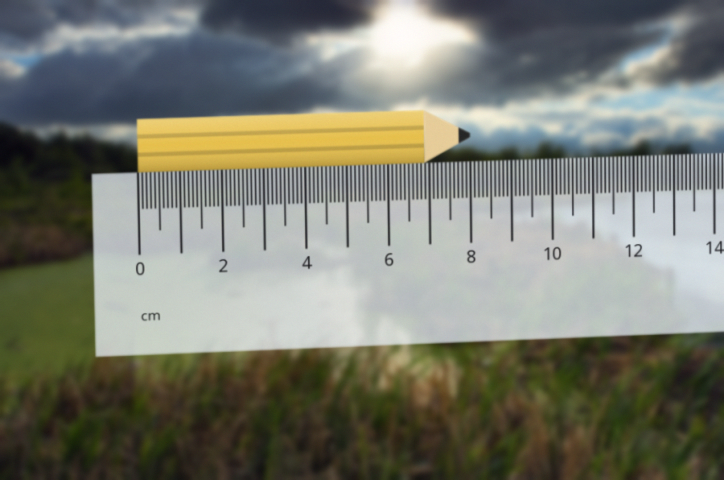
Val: 8 cm
